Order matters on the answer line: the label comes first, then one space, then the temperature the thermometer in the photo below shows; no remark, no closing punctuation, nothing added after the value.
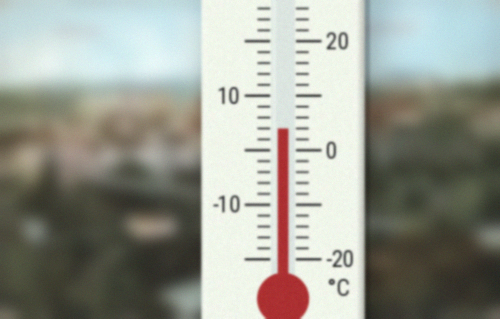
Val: 4 °C
